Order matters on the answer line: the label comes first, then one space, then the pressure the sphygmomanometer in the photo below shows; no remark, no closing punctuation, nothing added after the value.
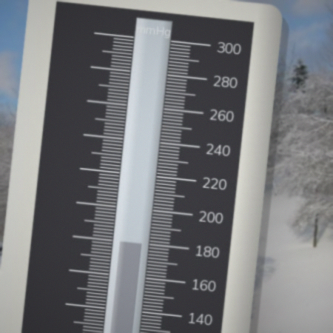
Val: 180 mmHg
